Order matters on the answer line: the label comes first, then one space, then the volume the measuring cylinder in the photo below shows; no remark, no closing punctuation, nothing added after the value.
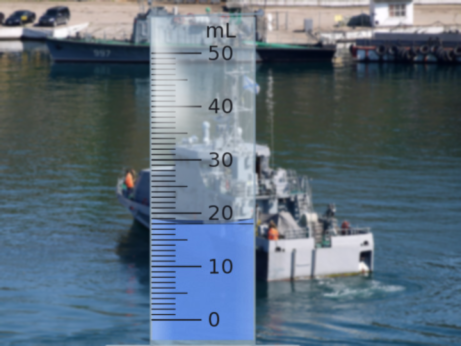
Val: 18 mL
